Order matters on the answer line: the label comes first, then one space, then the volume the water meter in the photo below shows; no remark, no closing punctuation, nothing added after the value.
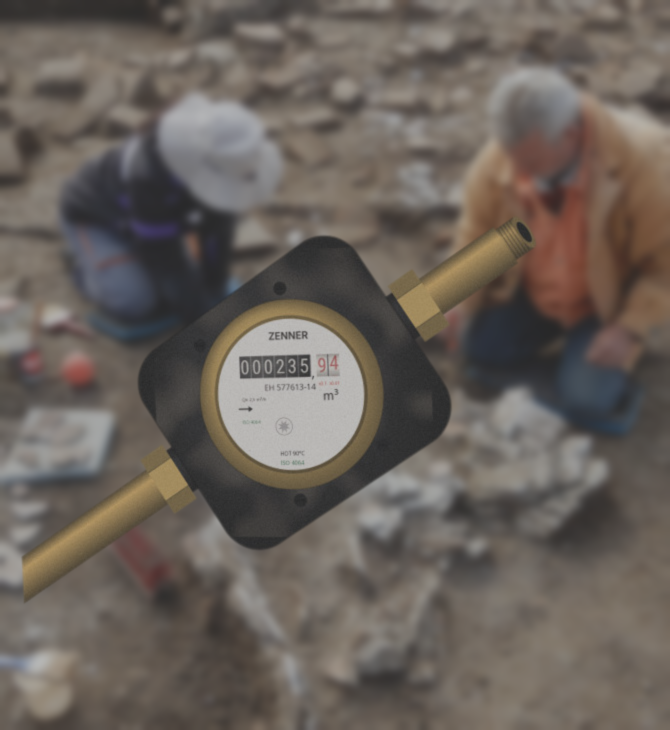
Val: 235.94 m³
